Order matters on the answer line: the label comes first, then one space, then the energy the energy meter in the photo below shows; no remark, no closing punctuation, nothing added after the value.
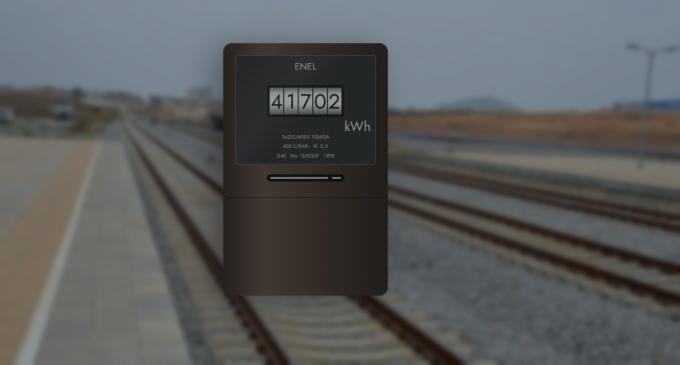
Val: 41702 kWh
